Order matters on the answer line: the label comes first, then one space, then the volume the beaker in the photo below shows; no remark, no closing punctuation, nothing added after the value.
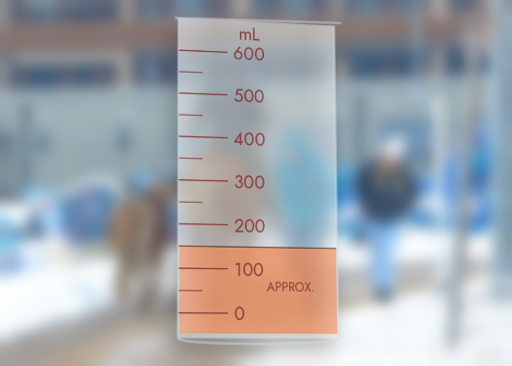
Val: 150 mL
